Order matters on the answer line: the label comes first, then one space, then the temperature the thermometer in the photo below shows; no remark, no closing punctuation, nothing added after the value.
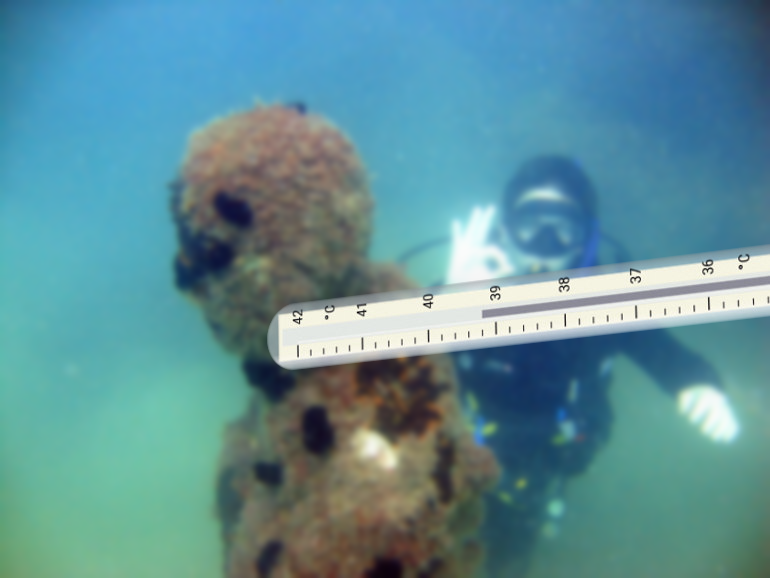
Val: 39.2 °C
